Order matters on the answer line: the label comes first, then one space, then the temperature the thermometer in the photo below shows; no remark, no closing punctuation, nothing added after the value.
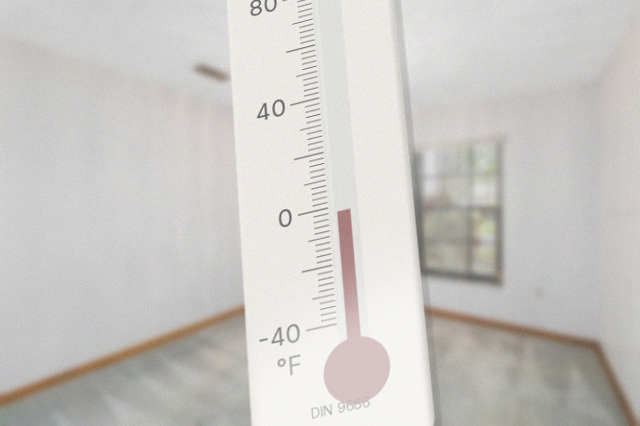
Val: -2 °F
